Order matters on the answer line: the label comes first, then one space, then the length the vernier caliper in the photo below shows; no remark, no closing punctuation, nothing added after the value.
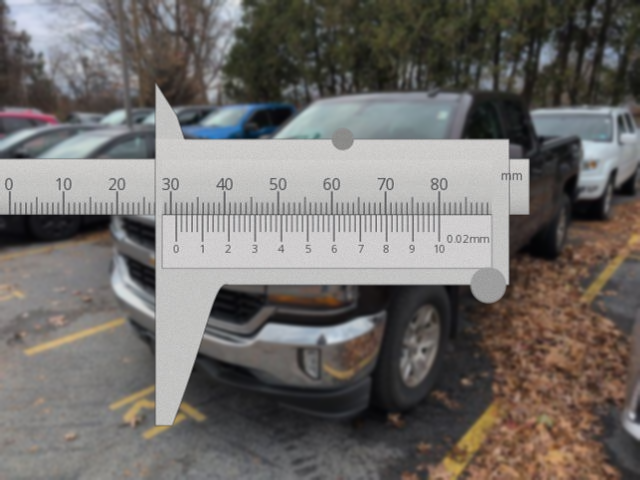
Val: 31.0 mm
